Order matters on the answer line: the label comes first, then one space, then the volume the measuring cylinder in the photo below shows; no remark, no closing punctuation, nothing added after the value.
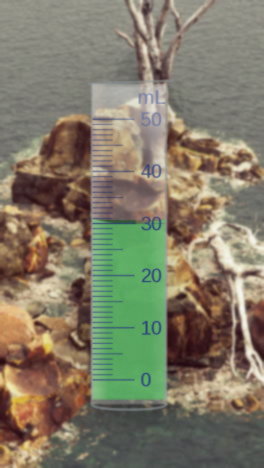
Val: 30 mL
